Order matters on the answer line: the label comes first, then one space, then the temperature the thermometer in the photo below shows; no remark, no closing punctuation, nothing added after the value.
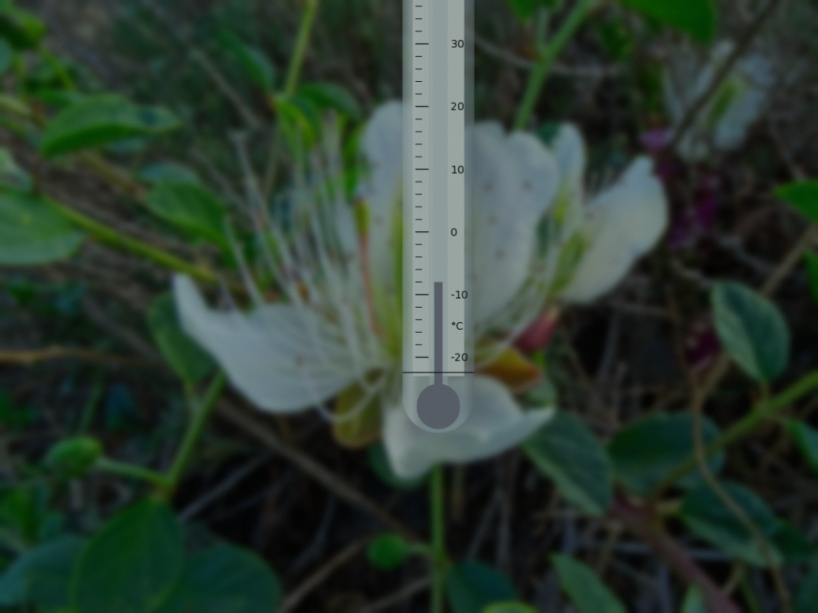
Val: -8 °C
